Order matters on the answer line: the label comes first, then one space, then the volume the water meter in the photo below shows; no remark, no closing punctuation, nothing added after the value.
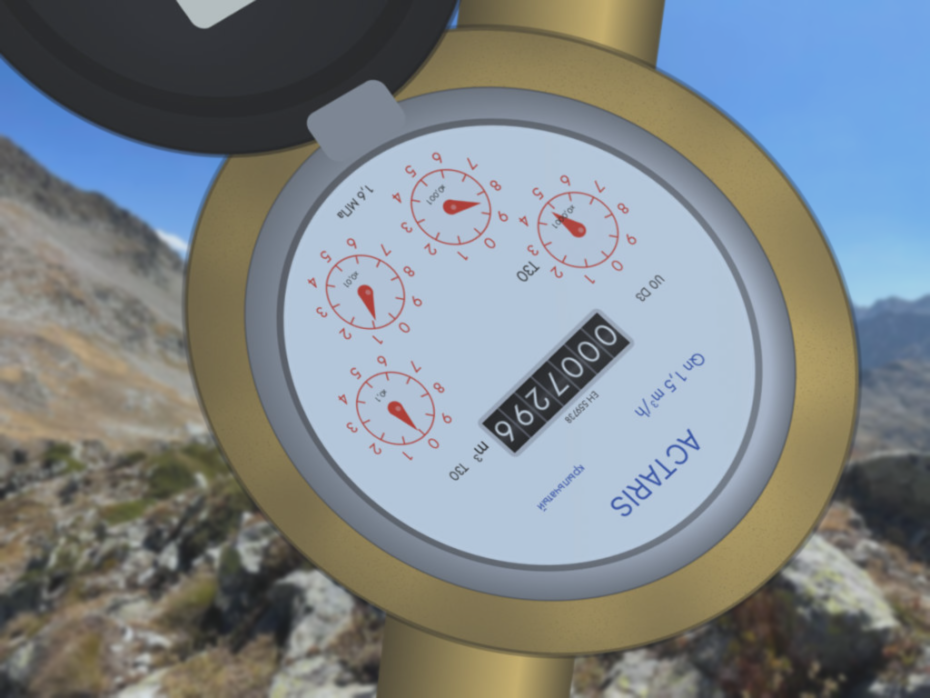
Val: 7296.0084 m³
